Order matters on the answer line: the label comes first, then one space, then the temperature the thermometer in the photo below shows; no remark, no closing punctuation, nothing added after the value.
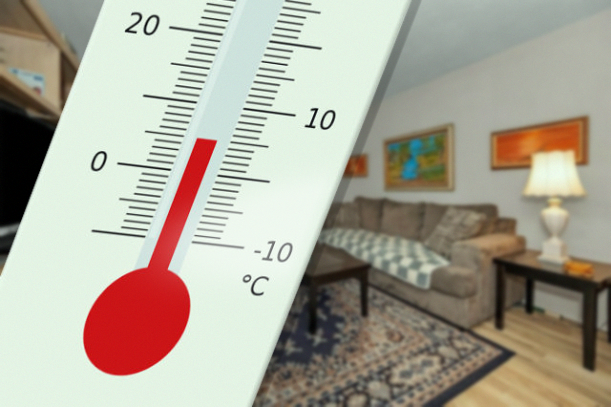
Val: 5 °C
